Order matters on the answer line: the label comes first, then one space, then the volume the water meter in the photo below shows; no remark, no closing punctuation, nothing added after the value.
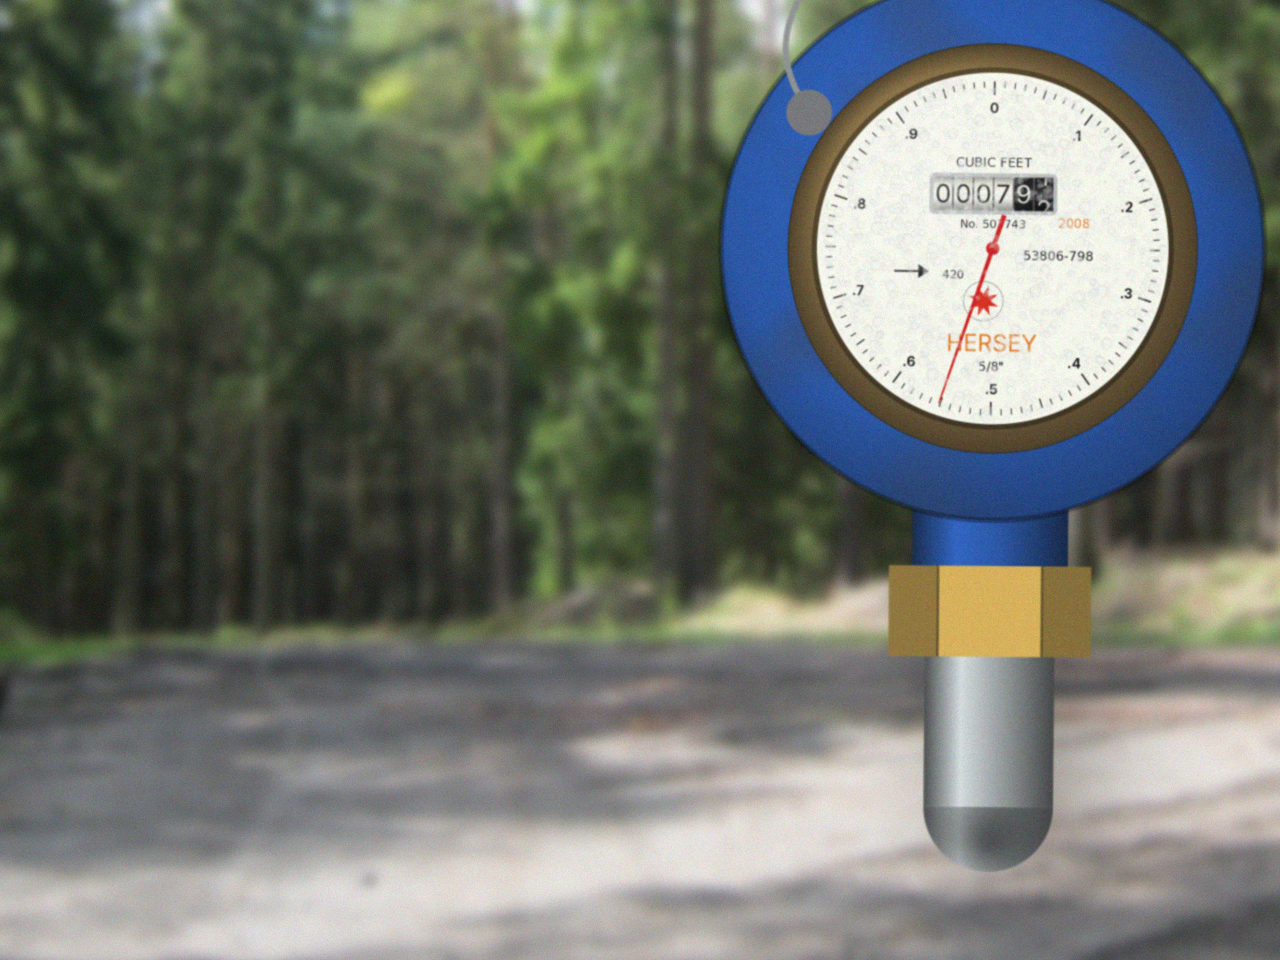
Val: 791.55 ft³
